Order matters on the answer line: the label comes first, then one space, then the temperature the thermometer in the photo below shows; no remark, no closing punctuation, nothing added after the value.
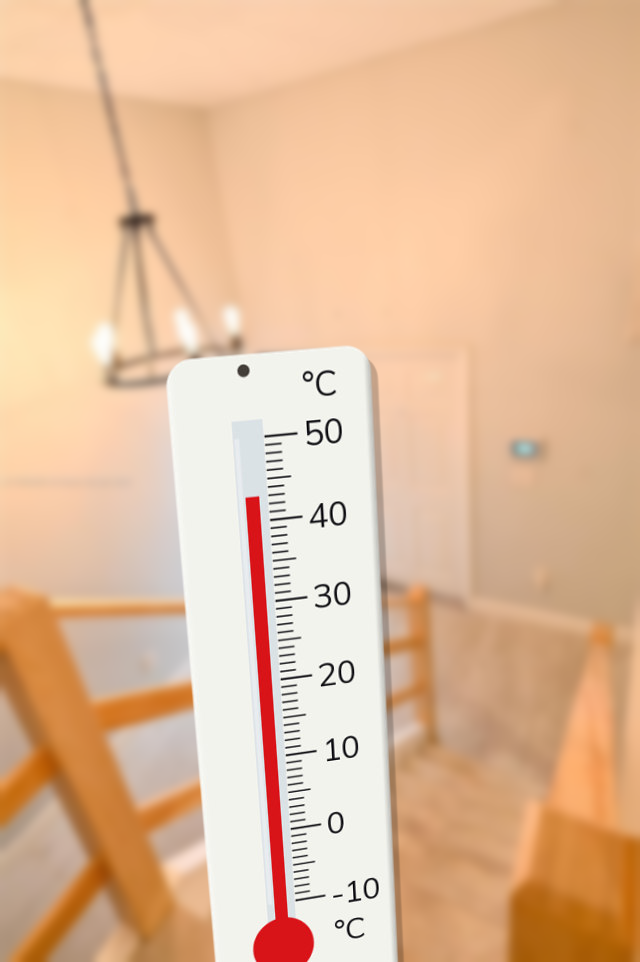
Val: 43 °C
